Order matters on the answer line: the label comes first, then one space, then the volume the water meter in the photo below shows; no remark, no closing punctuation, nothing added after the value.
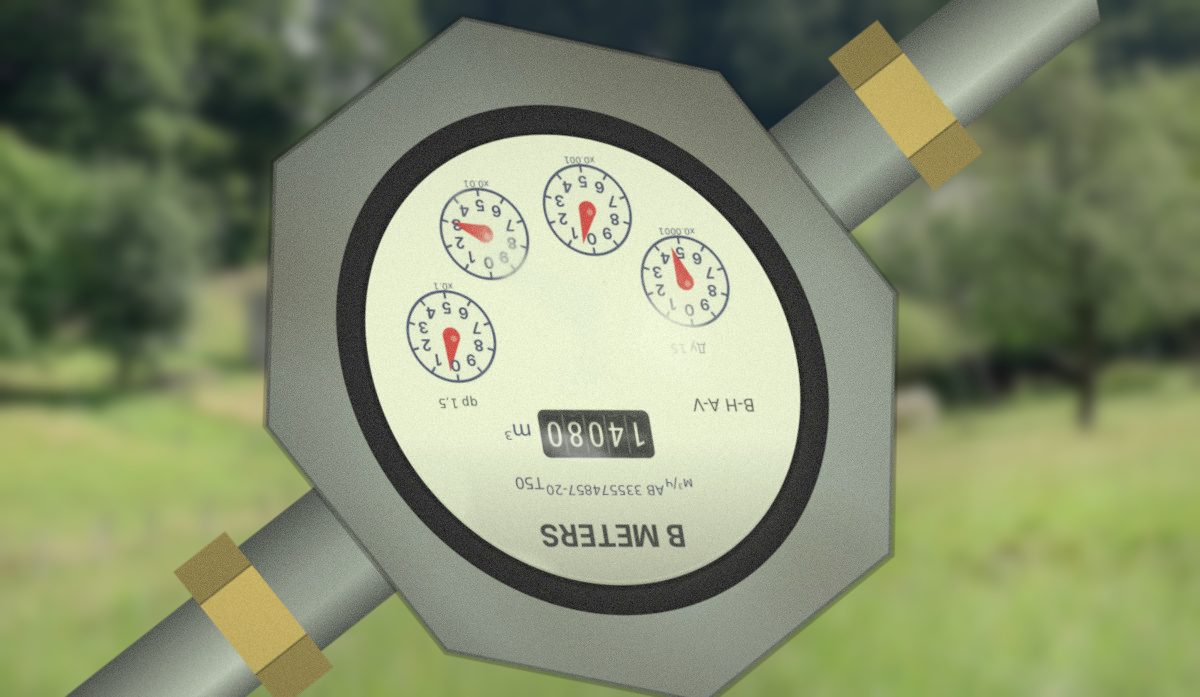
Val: 14080.0304 m³
